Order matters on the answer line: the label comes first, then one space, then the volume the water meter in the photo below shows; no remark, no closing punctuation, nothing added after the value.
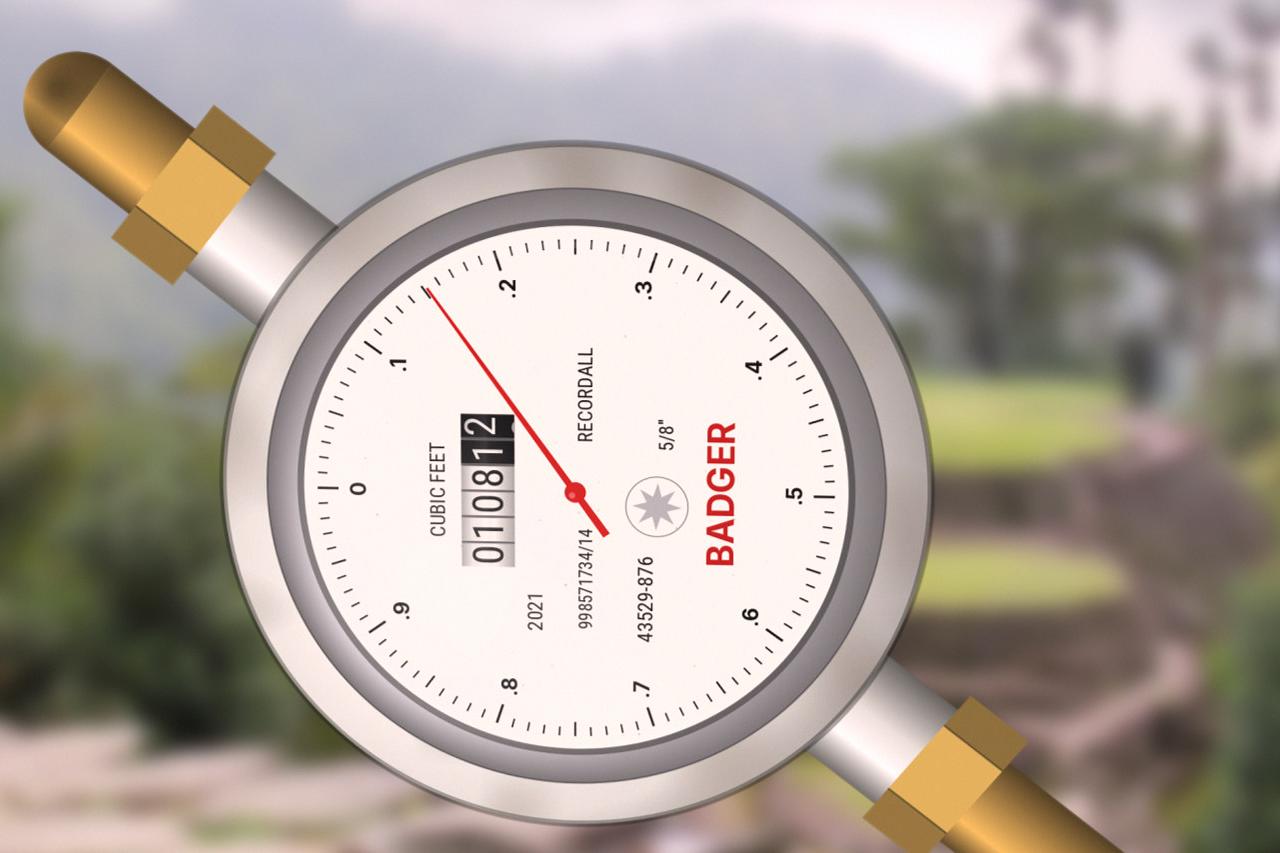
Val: 10812.15 ft³
